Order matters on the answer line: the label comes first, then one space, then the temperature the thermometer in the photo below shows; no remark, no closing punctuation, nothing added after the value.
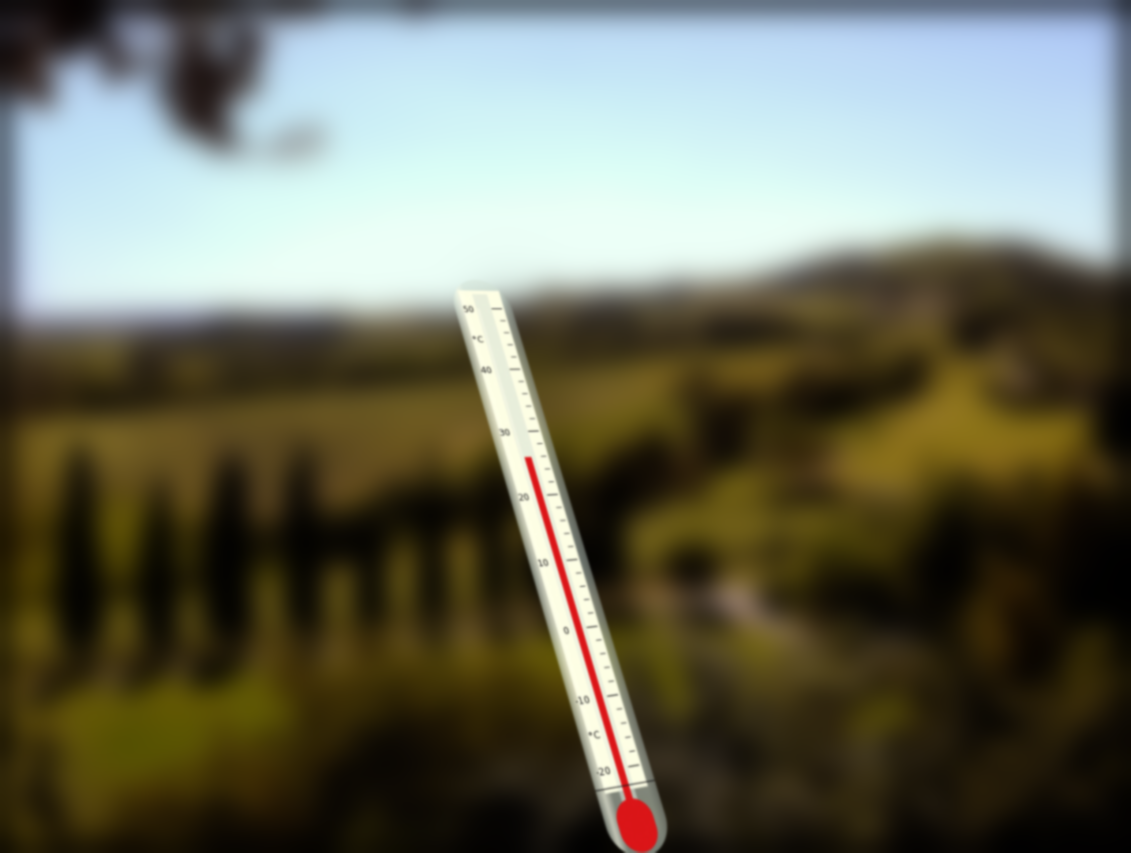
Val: 26 °C
